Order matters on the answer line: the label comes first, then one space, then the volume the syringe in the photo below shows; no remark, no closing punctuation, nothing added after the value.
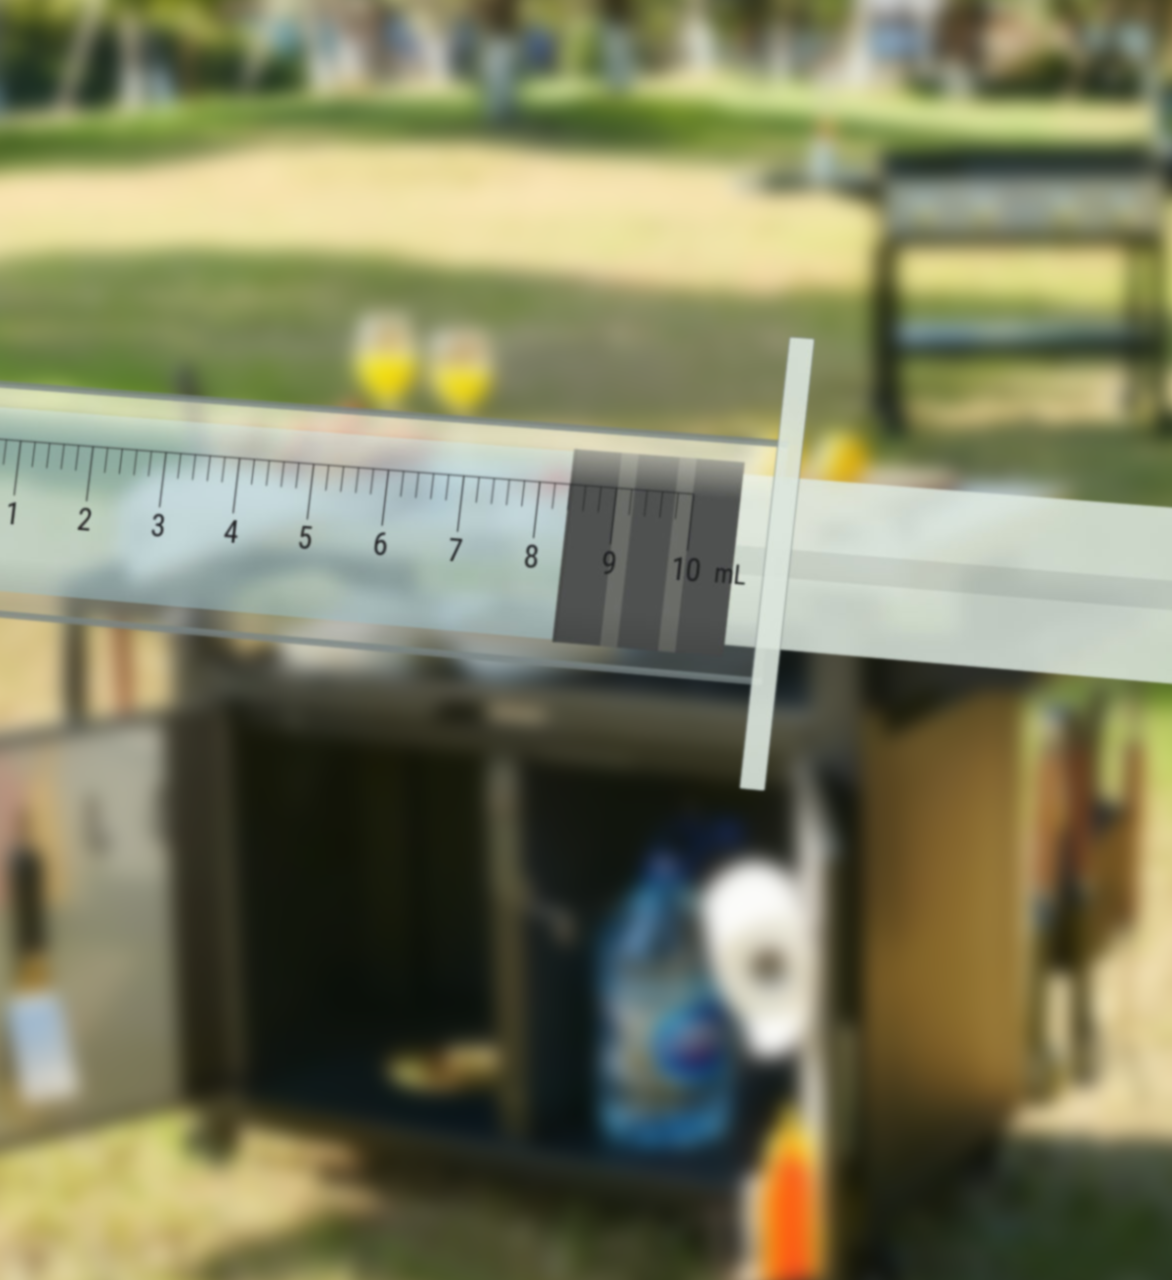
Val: 8.4 mL
